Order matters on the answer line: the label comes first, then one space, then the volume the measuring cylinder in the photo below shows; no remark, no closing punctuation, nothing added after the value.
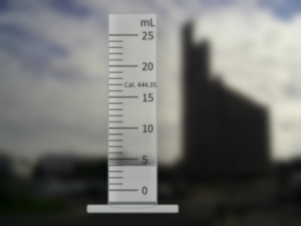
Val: 4 mL
